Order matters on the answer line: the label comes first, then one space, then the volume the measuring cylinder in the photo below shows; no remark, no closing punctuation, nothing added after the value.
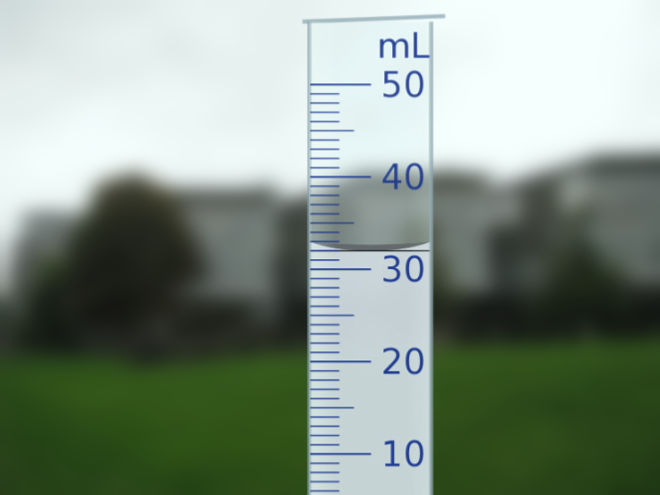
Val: 32 mL
